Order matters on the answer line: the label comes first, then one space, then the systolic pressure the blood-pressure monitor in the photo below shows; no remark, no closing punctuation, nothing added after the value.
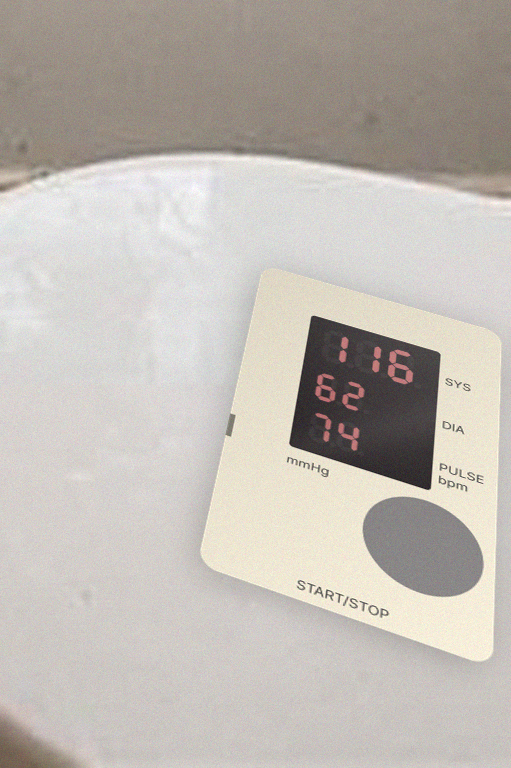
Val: 116 mmHg
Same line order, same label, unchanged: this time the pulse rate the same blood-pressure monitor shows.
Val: 74 bpm
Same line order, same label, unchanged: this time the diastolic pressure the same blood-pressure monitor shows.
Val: 62 mmHg
